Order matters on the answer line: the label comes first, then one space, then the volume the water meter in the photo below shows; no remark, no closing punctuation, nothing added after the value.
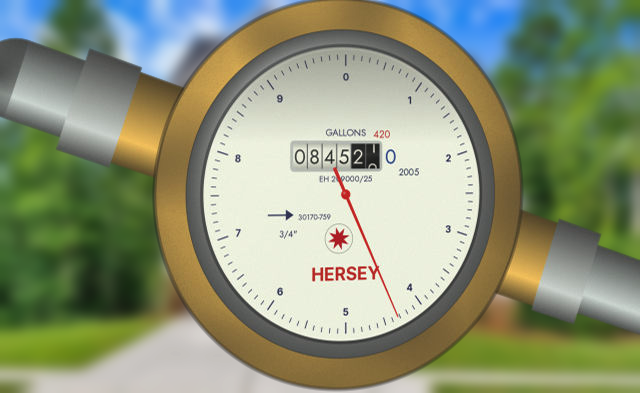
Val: 845214.3 gal
